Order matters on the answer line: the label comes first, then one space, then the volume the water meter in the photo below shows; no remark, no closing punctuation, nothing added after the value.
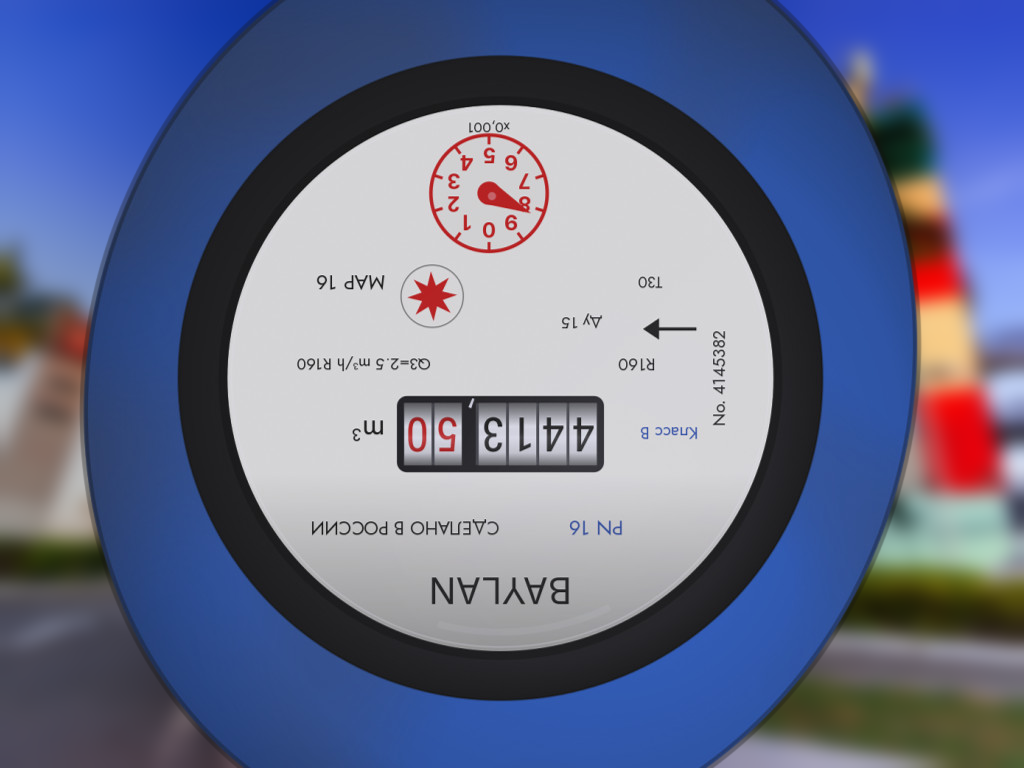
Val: 4413.508 m³
